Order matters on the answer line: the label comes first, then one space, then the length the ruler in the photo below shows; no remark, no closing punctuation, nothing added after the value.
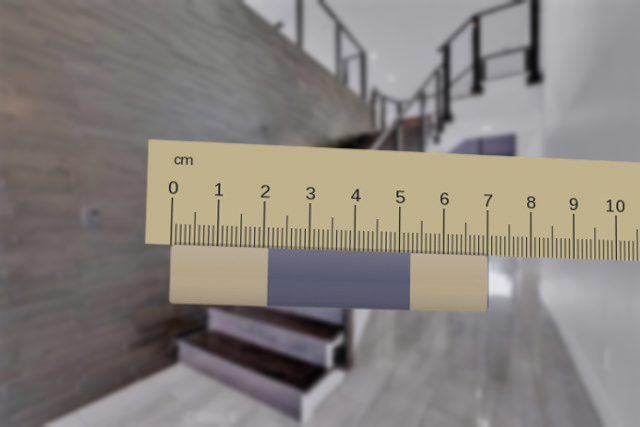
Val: 7 cm
